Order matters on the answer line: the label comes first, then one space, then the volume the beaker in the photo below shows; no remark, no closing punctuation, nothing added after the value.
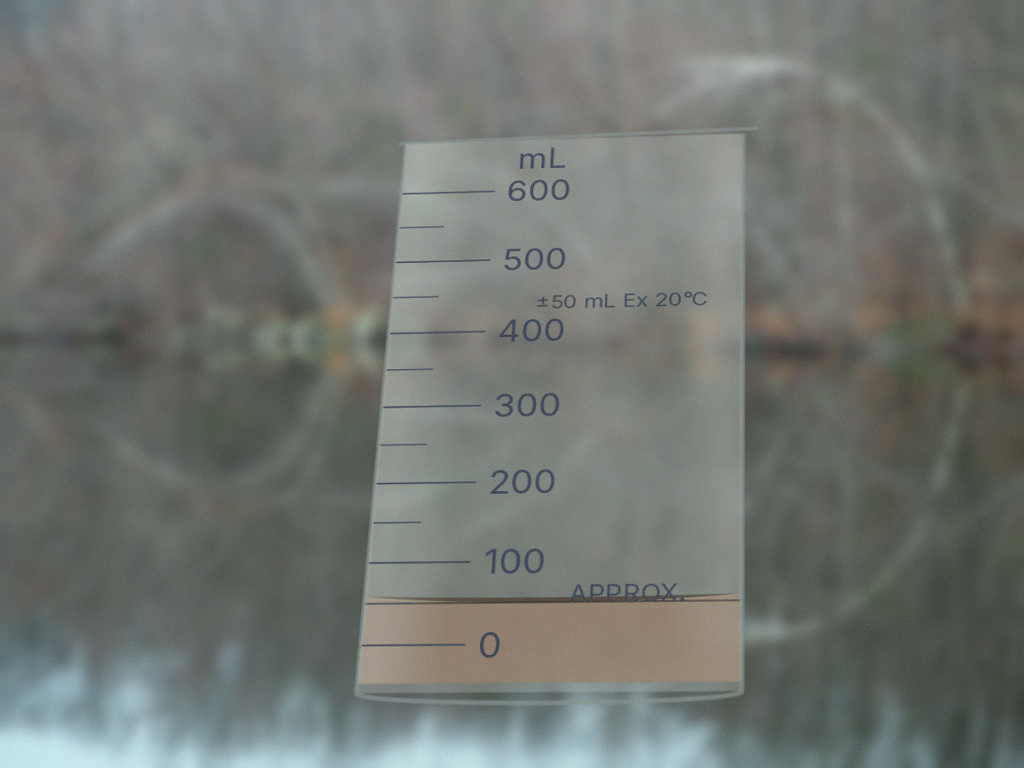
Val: 50 mL
